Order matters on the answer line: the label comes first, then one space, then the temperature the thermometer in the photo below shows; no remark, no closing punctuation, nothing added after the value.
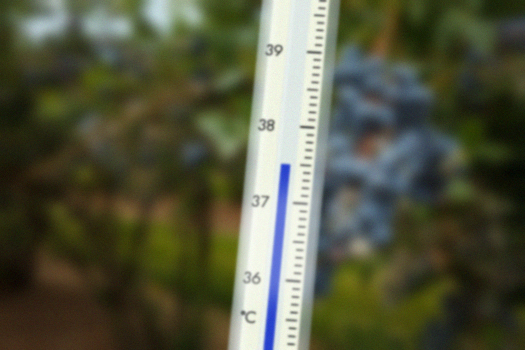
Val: 37.5 °C
